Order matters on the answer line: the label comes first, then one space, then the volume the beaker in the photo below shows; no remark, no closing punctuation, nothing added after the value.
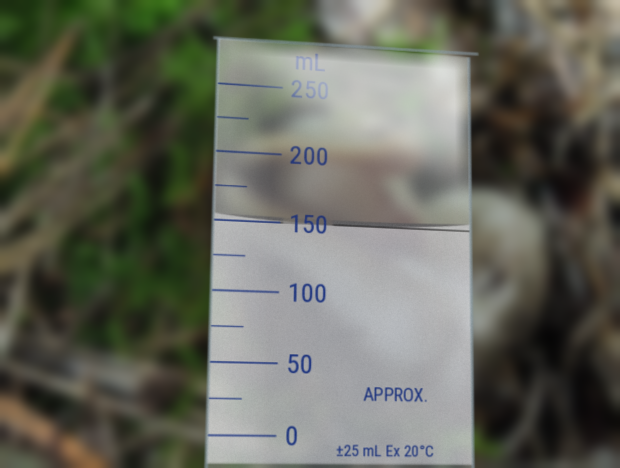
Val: 150 mL
